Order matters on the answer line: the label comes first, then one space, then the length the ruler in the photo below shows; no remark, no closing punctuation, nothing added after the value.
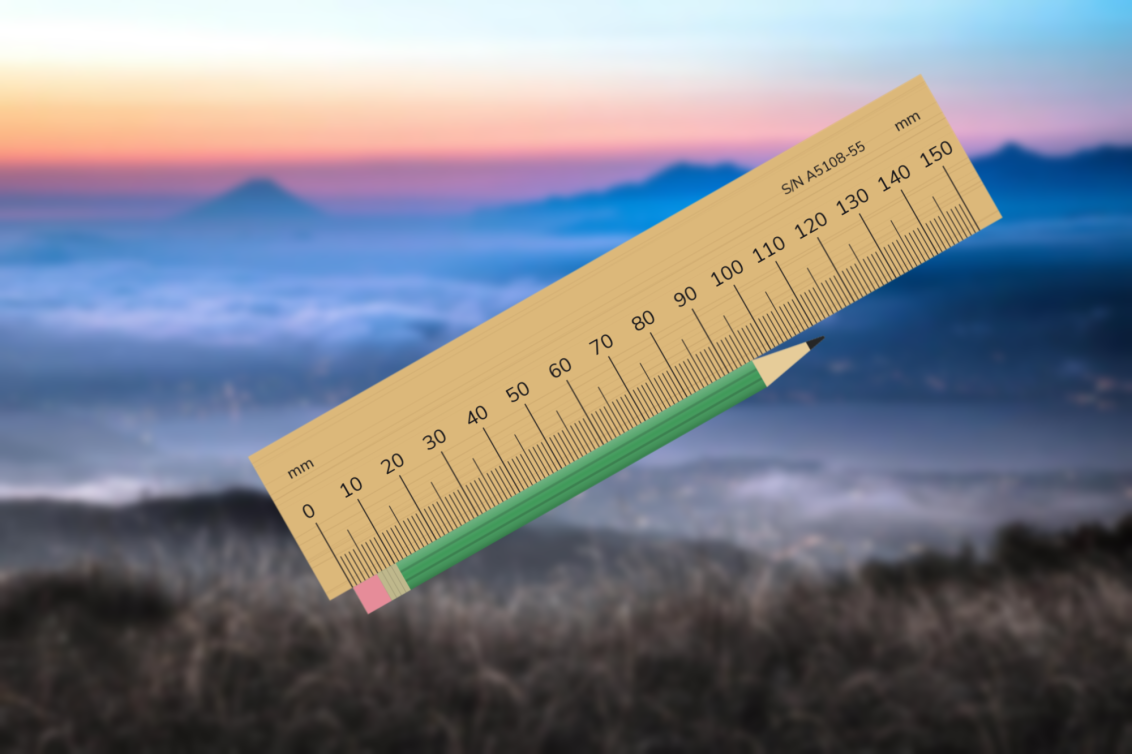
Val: 111 mm
